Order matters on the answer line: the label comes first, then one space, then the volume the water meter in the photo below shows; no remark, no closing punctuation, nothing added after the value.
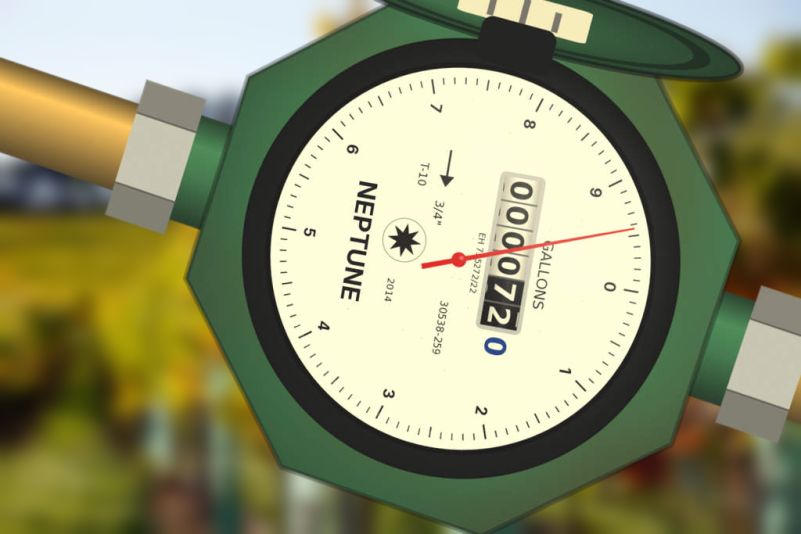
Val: 719.4 gal
